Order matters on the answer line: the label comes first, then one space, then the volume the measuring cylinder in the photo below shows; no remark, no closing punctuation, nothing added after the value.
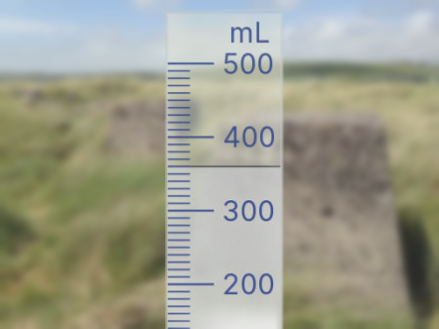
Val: 360 mL
